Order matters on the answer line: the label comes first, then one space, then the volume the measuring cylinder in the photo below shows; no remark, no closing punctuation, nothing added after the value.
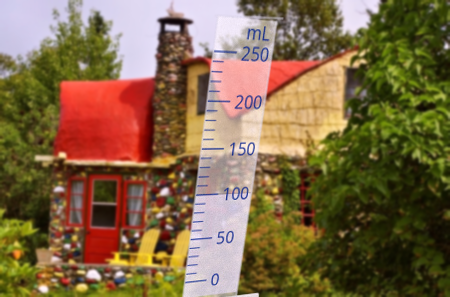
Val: 100 mL
